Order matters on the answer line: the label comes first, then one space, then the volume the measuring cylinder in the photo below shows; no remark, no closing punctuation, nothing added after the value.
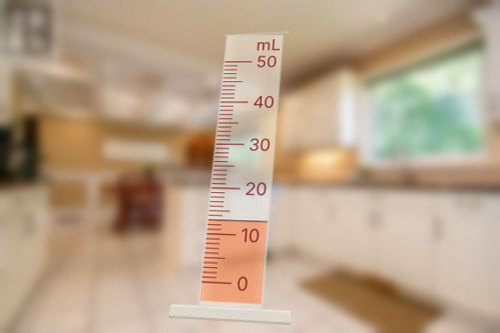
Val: 13 mL
